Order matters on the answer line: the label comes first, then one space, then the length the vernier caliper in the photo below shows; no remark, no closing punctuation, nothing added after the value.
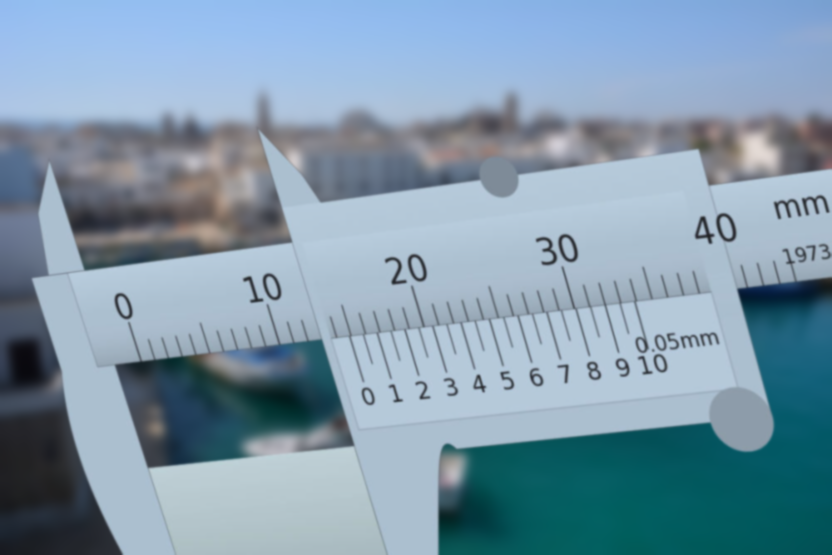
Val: 14.9 mm
